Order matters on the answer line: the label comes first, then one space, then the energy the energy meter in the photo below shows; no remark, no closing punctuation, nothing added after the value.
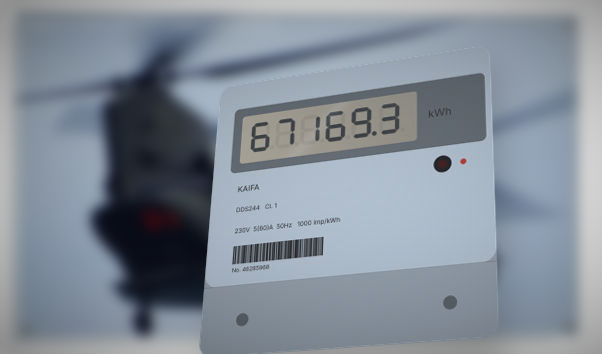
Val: 67169.3 kWh
